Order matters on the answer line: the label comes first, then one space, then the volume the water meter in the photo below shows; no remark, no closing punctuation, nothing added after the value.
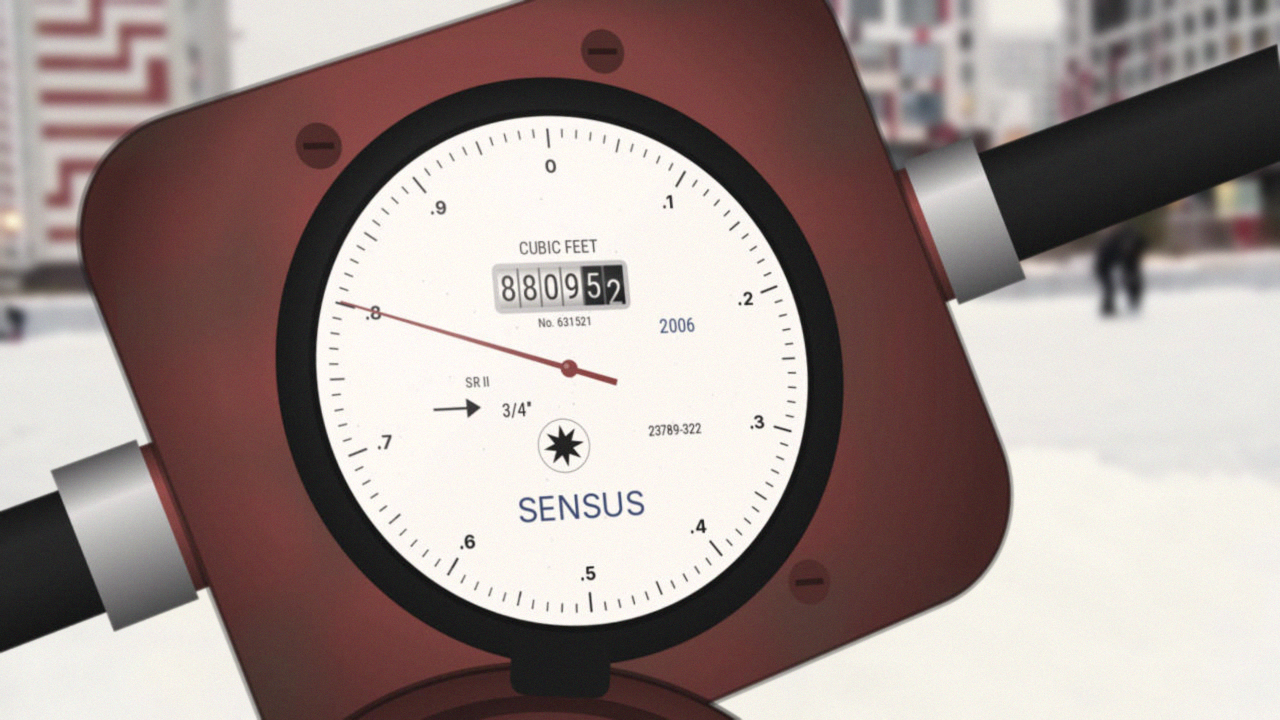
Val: 880951.80 ft³
